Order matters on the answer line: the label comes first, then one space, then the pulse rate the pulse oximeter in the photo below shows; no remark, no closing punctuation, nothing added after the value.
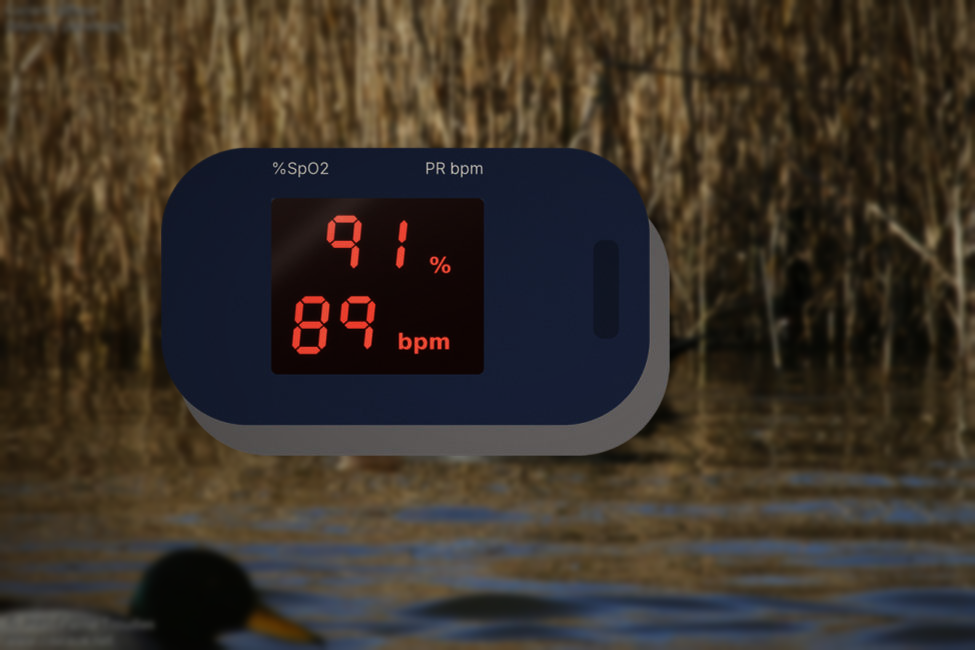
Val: 89 bpm
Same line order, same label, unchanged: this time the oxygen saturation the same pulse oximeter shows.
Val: 91 %
